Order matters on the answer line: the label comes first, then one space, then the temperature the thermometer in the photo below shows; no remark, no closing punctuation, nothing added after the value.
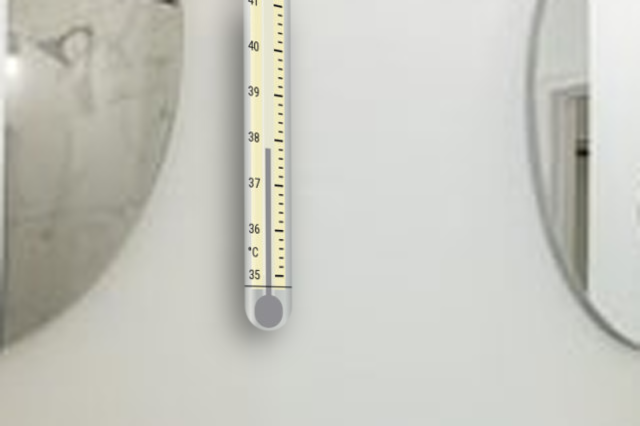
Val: 37.8 °C
